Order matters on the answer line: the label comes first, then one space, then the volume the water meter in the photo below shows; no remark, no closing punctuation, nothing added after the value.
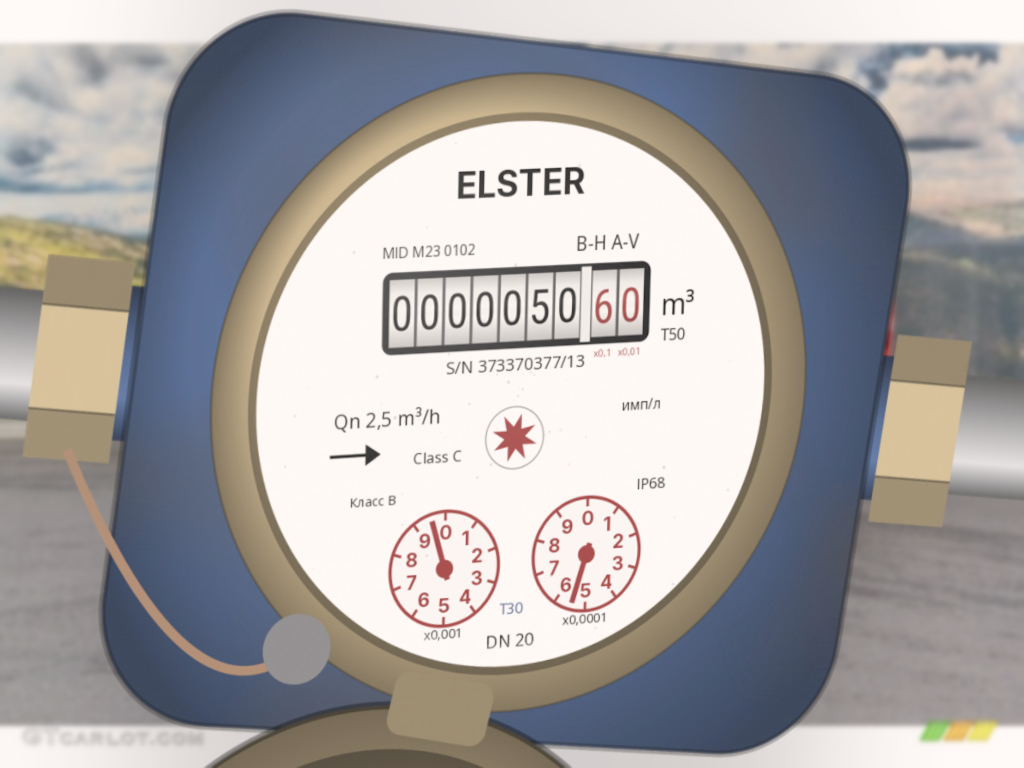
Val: 50.5995 m³
